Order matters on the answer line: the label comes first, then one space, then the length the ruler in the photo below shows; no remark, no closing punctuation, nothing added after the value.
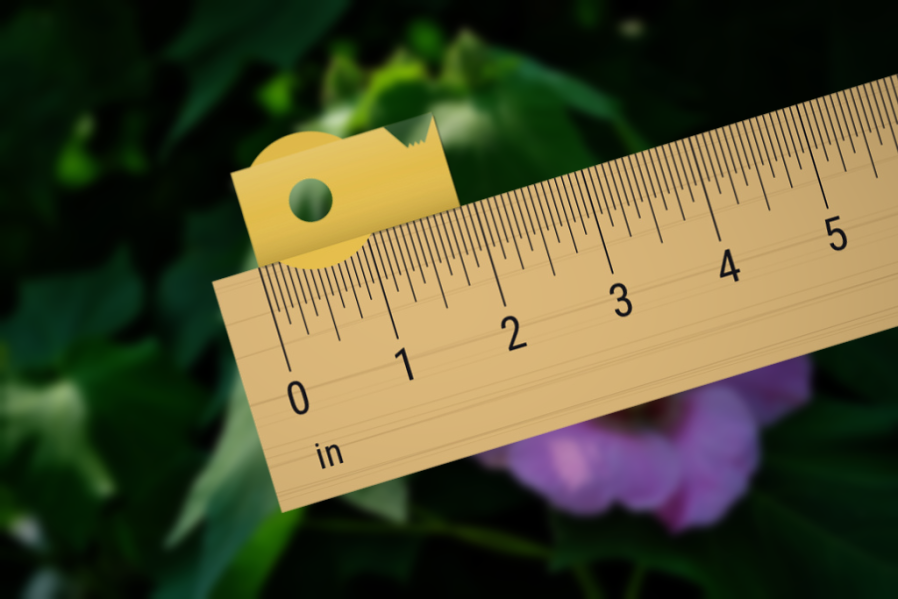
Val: 1.875 in
